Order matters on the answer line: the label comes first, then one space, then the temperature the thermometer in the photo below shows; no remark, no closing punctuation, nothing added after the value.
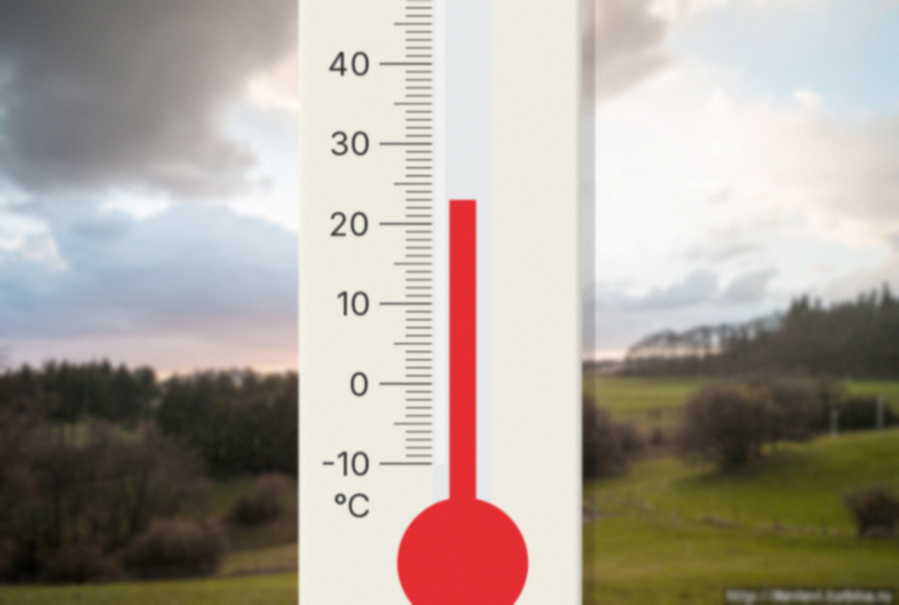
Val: 23 °C
